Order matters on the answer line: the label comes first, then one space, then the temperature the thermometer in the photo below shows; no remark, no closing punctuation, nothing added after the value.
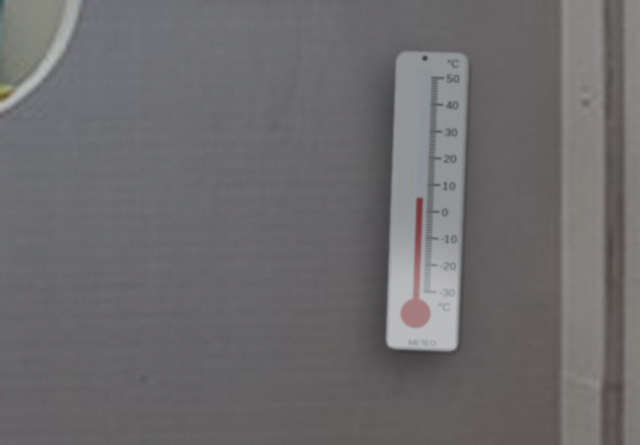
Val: 5 °C
